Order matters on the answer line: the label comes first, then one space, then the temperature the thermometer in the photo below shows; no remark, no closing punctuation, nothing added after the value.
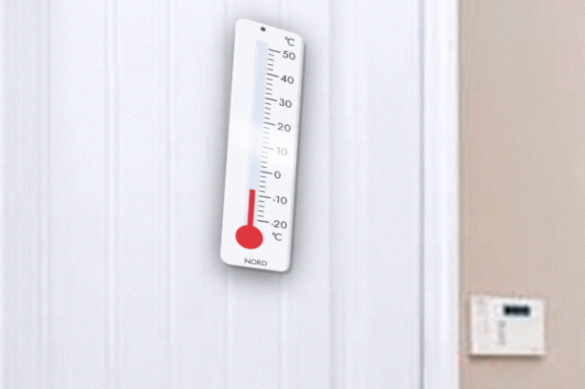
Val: -8 °C
